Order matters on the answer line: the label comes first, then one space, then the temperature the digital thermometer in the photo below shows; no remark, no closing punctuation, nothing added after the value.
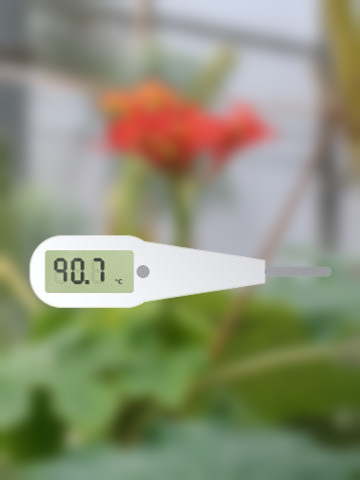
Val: 90.7 °C
